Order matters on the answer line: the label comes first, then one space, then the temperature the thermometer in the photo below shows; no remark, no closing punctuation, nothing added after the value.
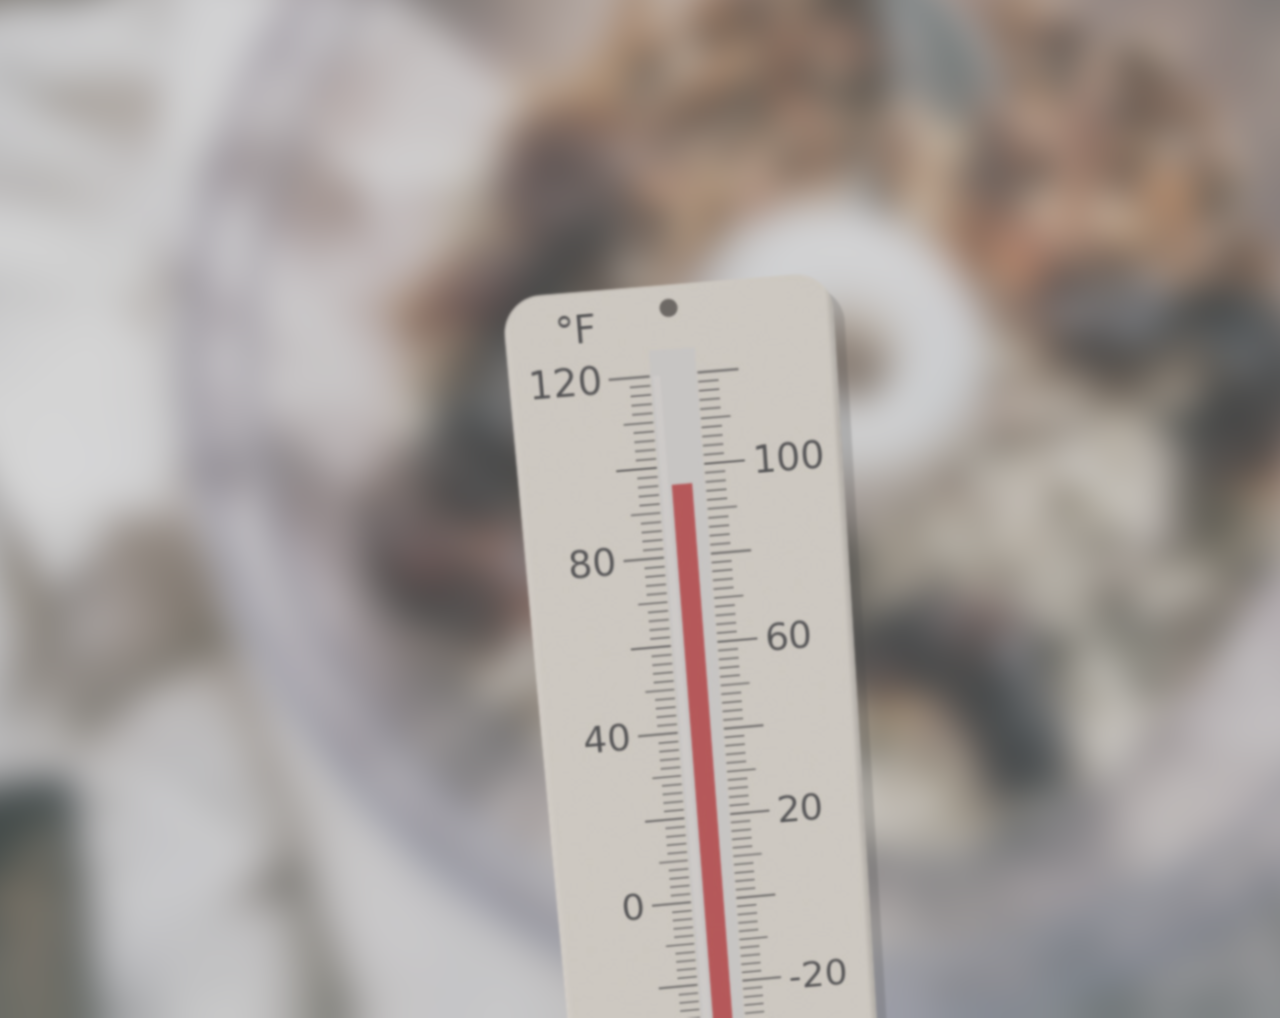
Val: 96 °F
